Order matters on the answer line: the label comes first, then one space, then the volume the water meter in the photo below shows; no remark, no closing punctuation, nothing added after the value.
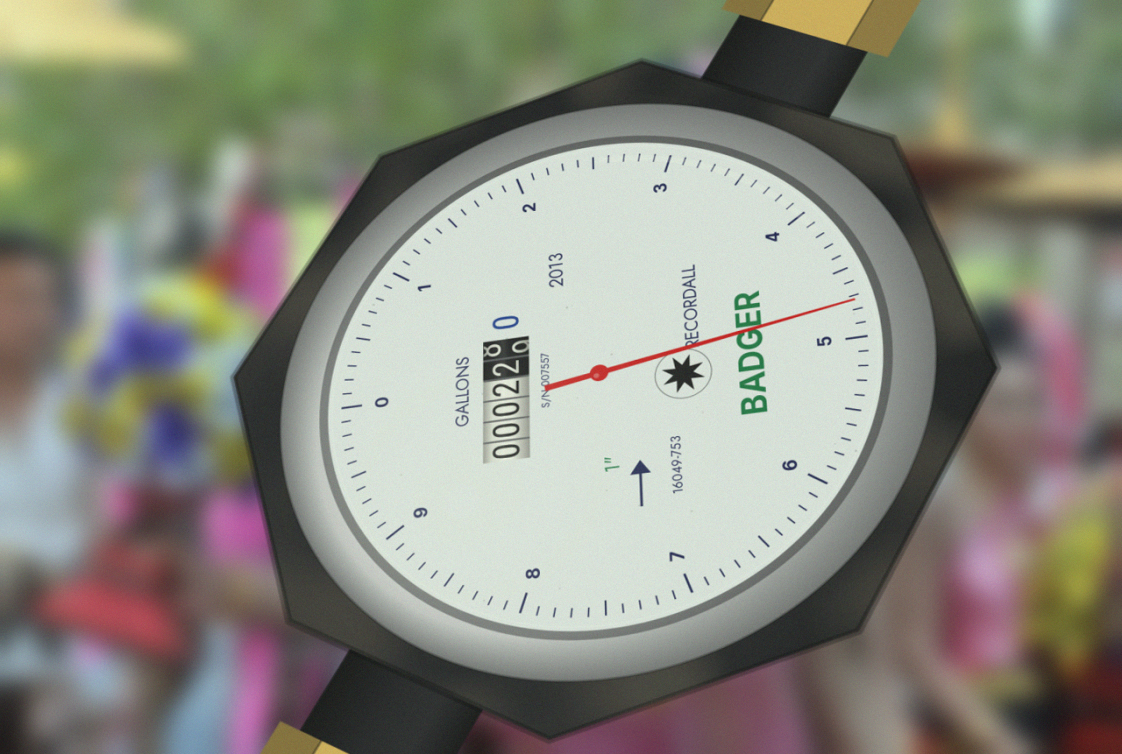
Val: 2284.7 gal
